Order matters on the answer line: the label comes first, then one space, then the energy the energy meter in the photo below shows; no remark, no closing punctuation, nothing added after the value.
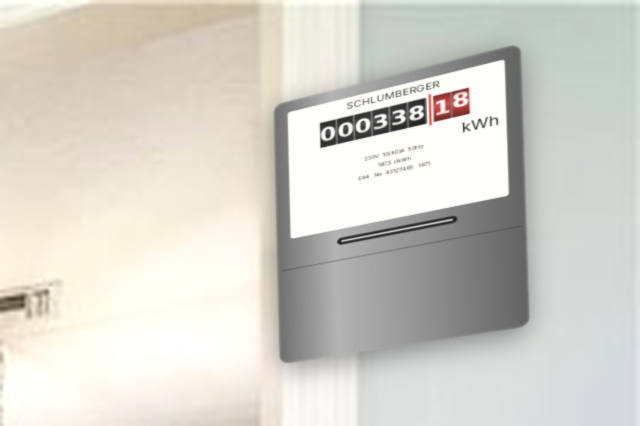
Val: 338.18 kWh
